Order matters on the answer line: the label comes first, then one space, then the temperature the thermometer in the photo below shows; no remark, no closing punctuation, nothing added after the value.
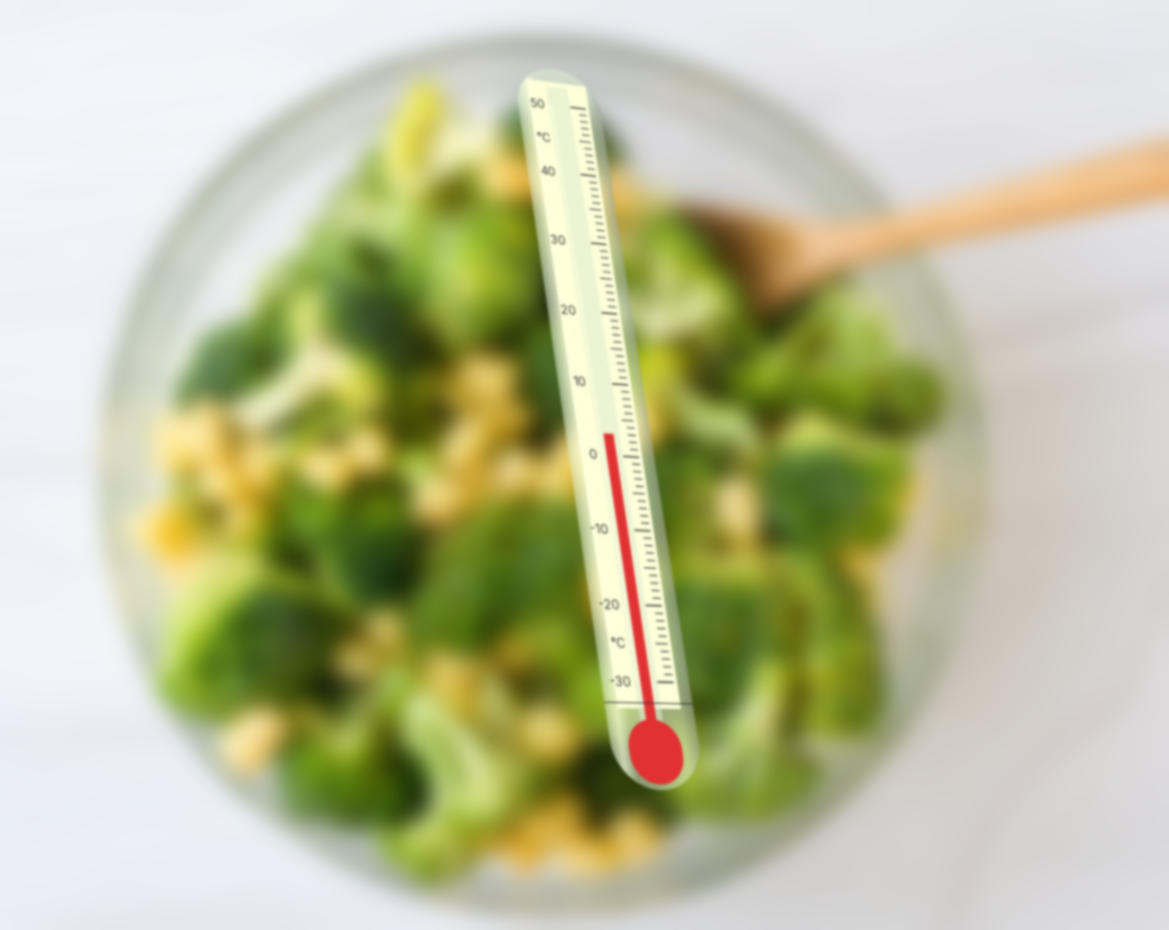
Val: 3 °C
